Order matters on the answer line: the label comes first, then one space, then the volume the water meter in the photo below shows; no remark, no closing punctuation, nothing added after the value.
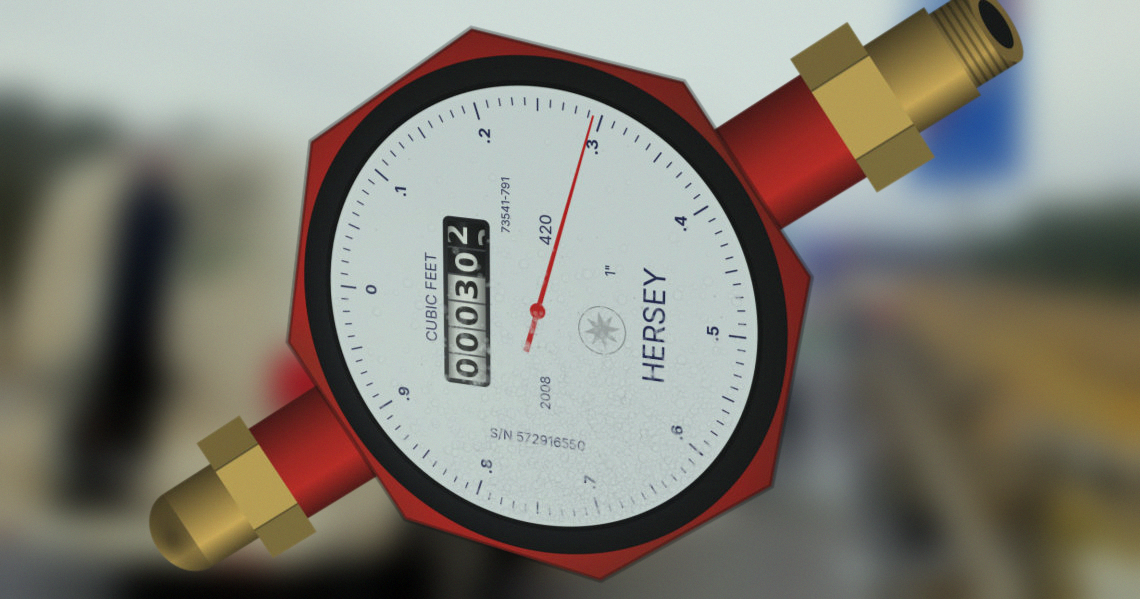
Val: 302.29 ft³
